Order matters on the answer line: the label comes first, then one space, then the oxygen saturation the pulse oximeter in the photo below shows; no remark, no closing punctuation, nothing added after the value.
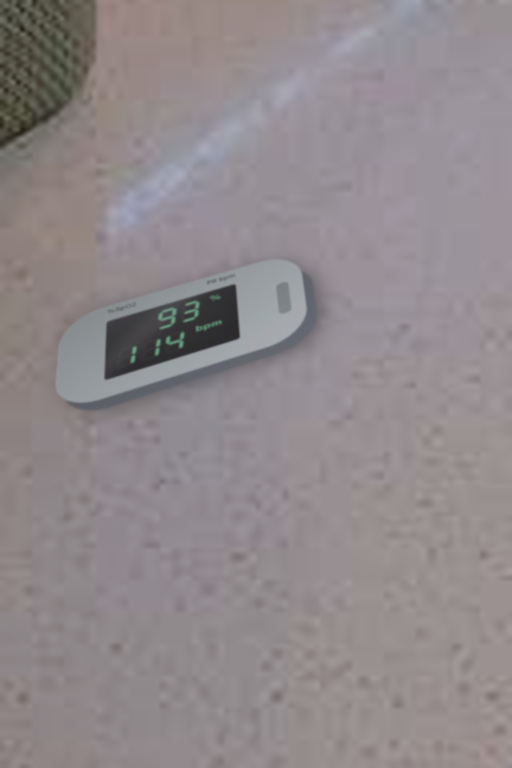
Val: 93 %
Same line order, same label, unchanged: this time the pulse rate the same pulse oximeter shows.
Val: 114 bpm
